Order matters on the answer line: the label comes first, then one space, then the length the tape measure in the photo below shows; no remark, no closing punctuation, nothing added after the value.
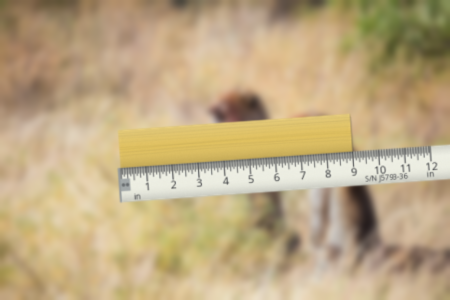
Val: 9 in
